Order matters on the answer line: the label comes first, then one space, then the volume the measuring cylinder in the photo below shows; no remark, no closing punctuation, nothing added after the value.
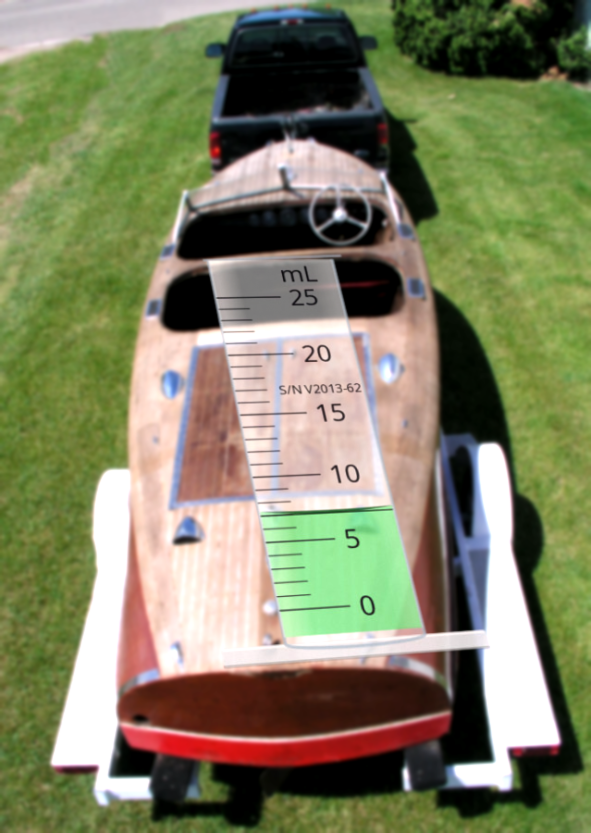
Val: 7 mL
